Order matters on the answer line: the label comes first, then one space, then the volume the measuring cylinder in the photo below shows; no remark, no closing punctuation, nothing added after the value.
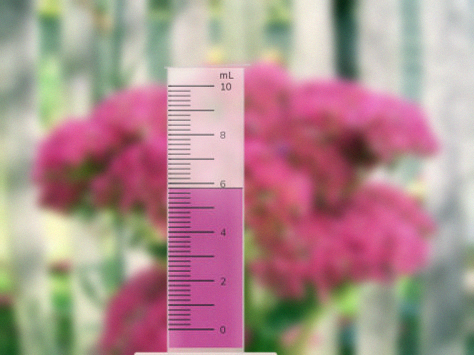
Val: 5.8 mL
